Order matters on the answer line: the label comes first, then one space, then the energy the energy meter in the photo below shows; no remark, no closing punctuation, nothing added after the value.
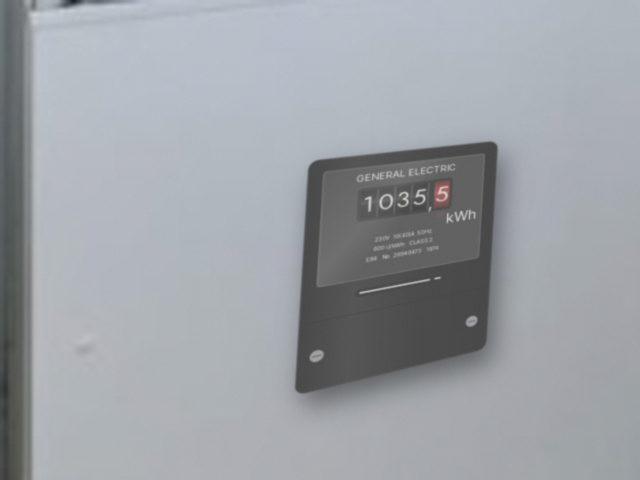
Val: 1035.5 kWh
